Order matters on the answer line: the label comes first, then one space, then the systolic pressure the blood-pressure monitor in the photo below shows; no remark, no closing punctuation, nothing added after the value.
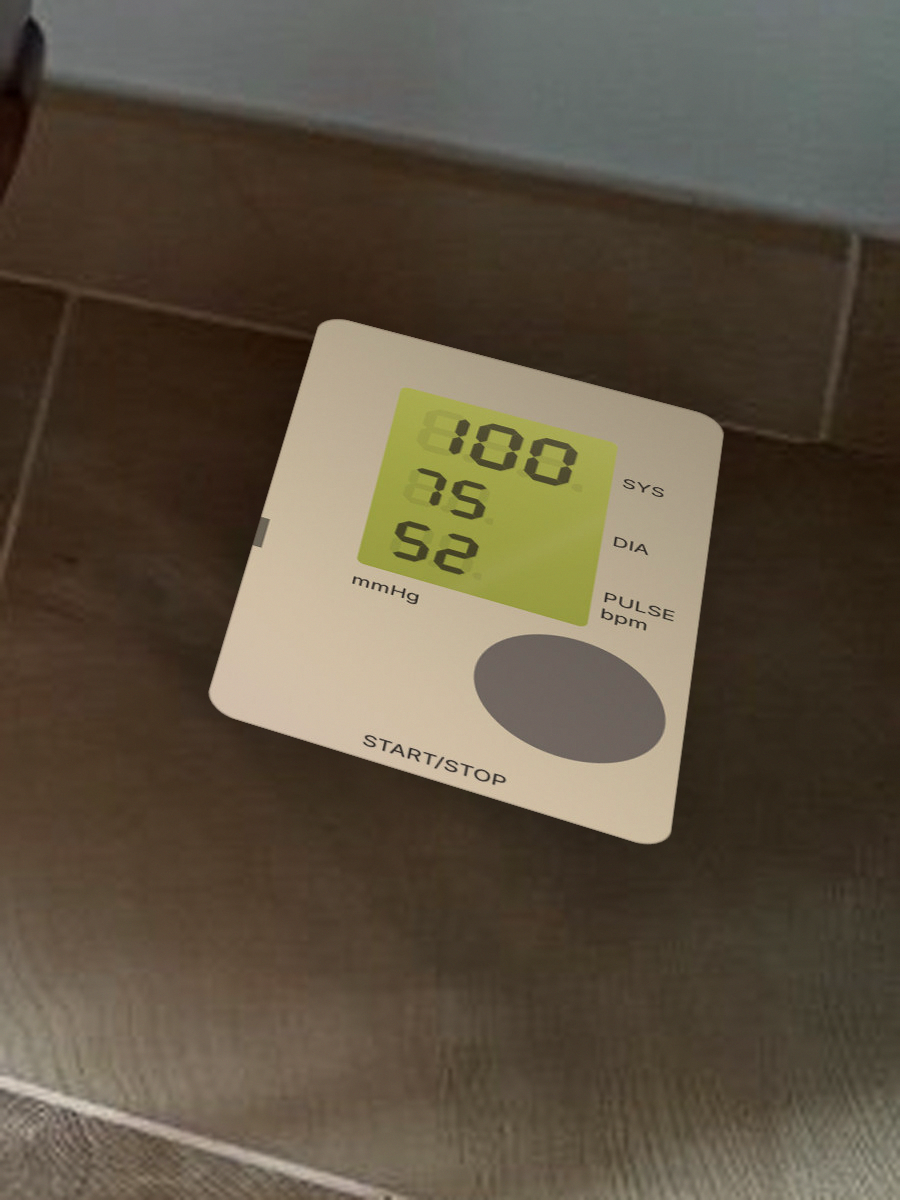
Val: 100 mmHg
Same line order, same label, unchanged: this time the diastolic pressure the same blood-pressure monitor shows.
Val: 75 mmHg
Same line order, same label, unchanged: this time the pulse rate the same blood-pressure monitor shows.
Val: 52 bpm
